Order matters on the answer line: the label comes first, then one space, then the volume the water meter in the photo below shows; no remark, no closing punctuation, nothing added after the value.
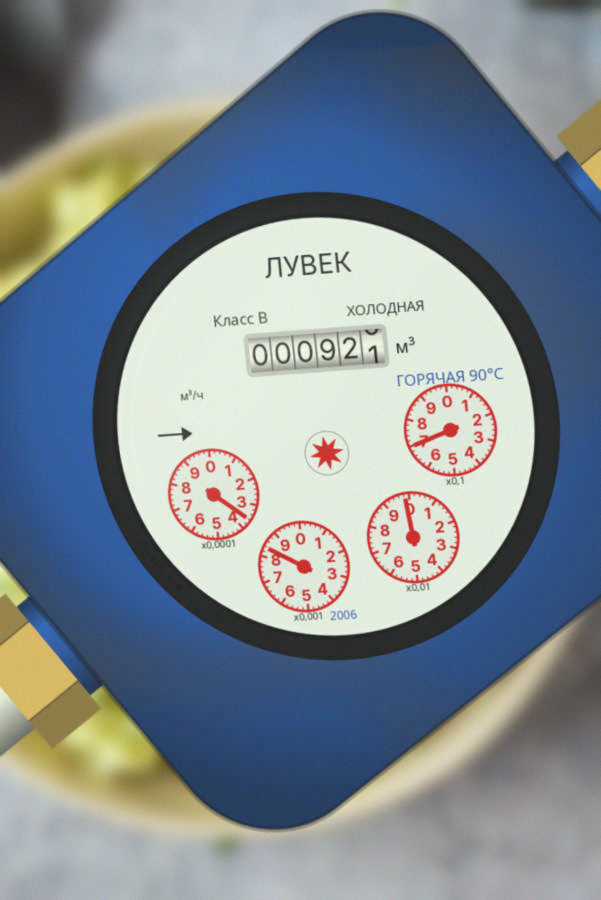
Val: 920.6983 m³
